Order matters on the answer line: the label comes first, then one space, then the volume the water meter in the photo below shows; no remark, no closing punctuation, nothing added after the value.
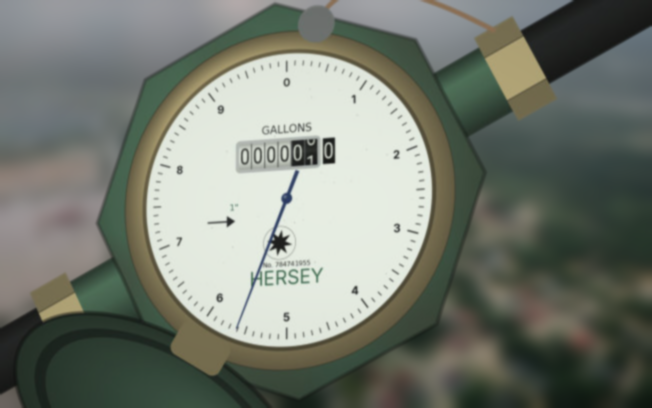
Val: 5.6 gal
